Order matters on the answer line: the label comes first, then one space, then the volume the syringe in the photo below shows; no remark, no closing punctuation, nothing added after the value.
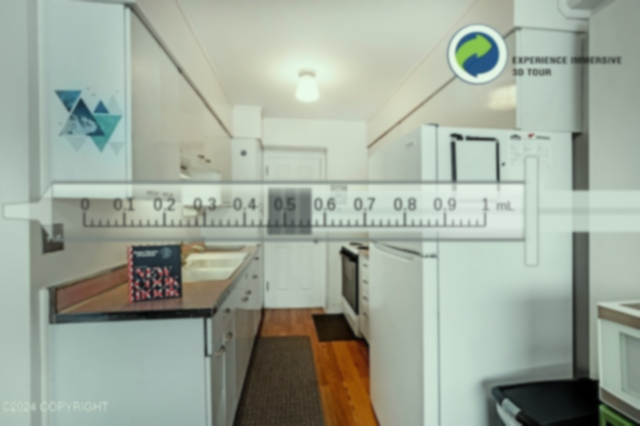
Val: 0.46 mL
